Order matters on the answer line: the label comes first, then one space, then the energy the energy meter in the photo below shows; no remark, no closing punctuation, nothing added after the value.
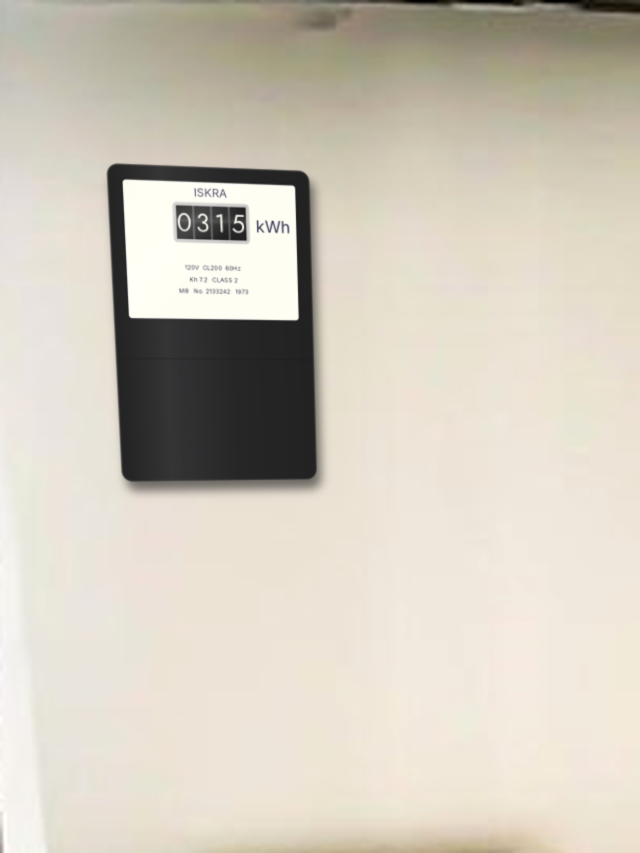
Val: 315 kWh
